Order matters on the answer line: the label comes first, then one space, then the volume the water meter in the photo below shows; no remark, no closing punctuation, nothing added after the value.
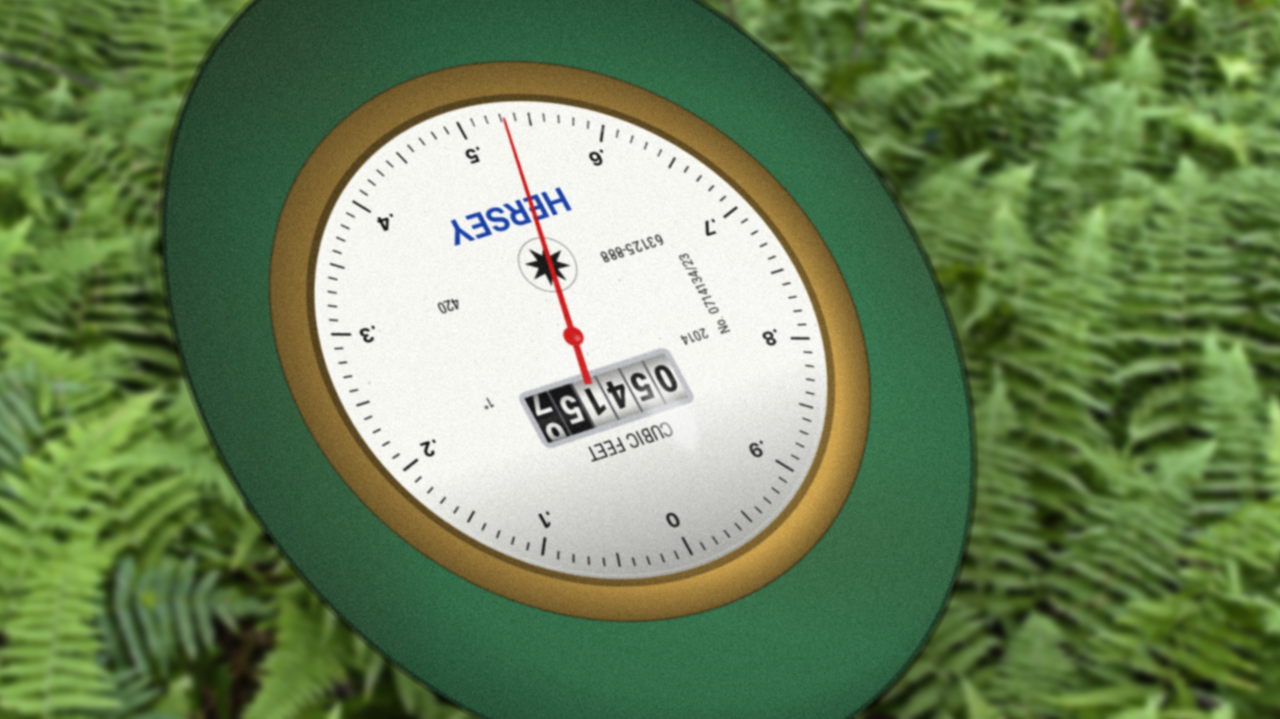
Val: 54156.53 ft³
